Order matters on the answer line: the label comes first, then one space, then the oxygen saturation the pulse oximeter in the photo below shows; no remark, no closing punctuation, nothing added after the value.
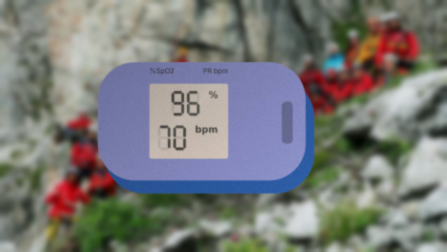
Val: 96 %
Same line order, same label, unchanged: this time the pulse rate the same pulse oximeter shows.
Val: 70 bpm
